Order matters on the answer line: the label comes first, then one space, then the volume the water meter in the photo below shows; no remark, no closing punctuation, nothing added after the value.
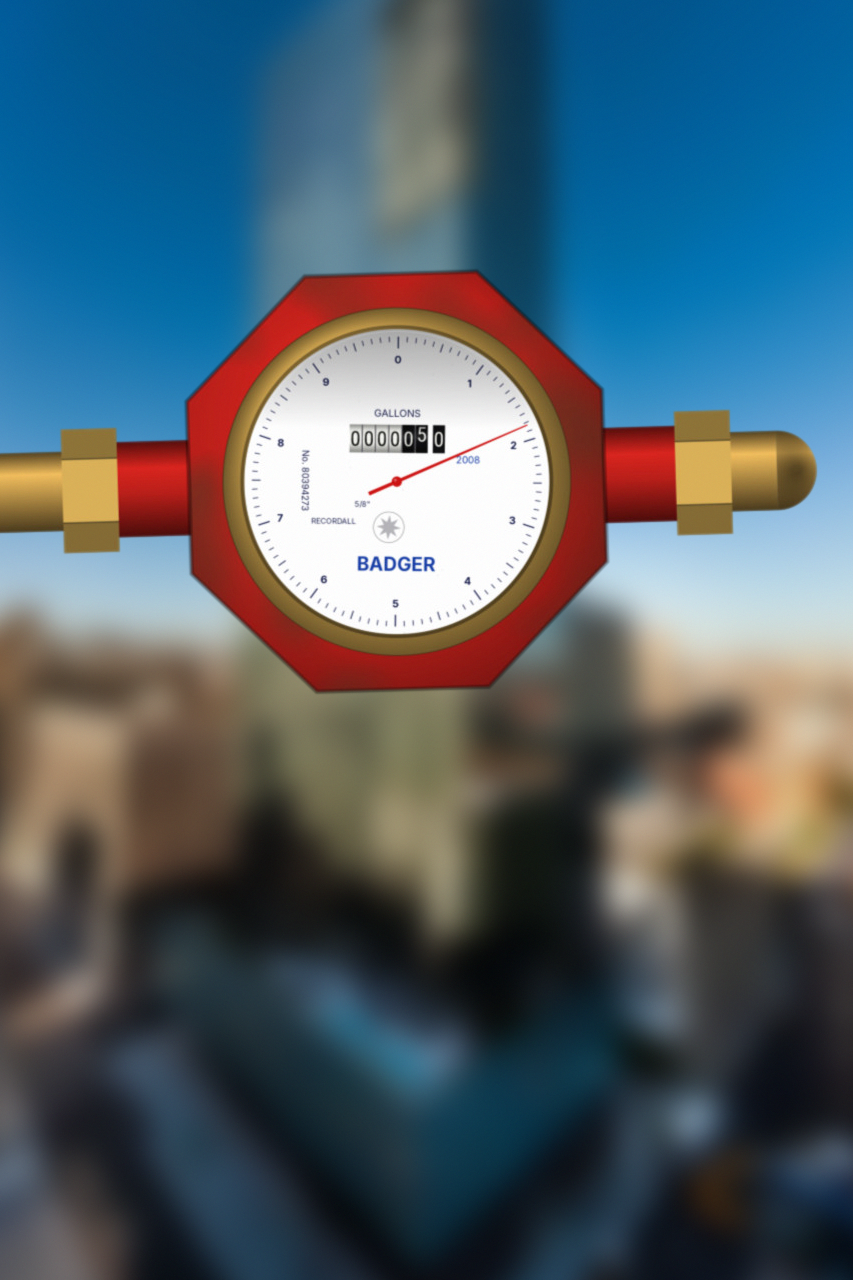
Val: 51.8 gal
